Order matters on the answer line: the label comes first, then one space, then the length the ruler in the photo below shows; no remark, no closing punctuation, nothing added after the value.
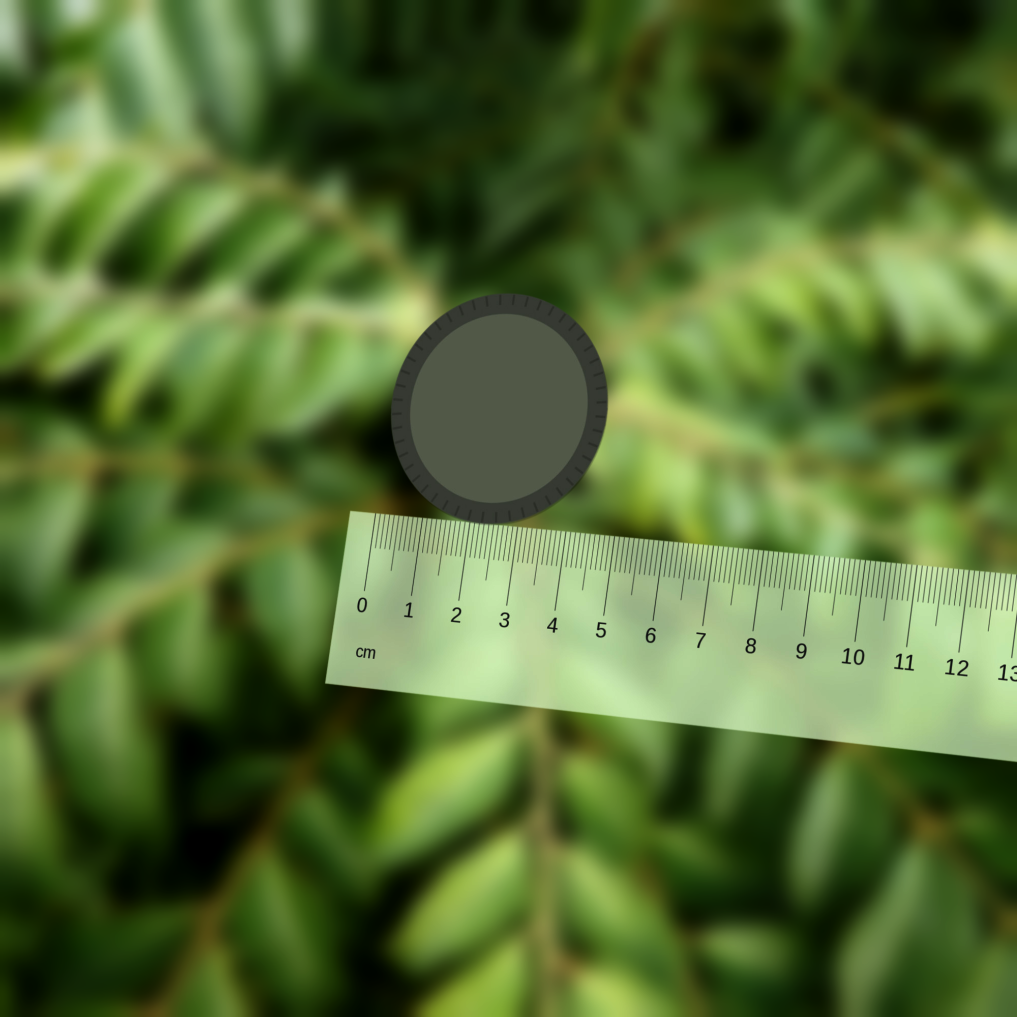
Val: 4.5 cm
